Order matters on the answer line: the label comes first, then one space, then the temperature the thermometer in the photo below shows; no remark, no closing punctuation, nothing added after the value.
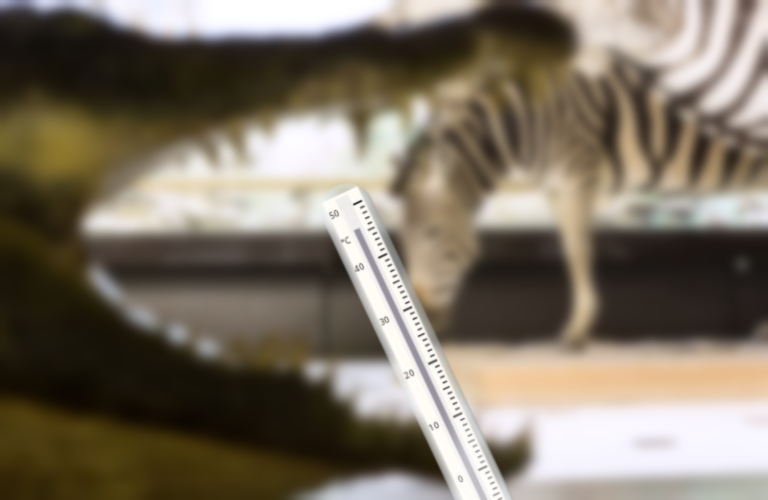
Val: 46 °C
